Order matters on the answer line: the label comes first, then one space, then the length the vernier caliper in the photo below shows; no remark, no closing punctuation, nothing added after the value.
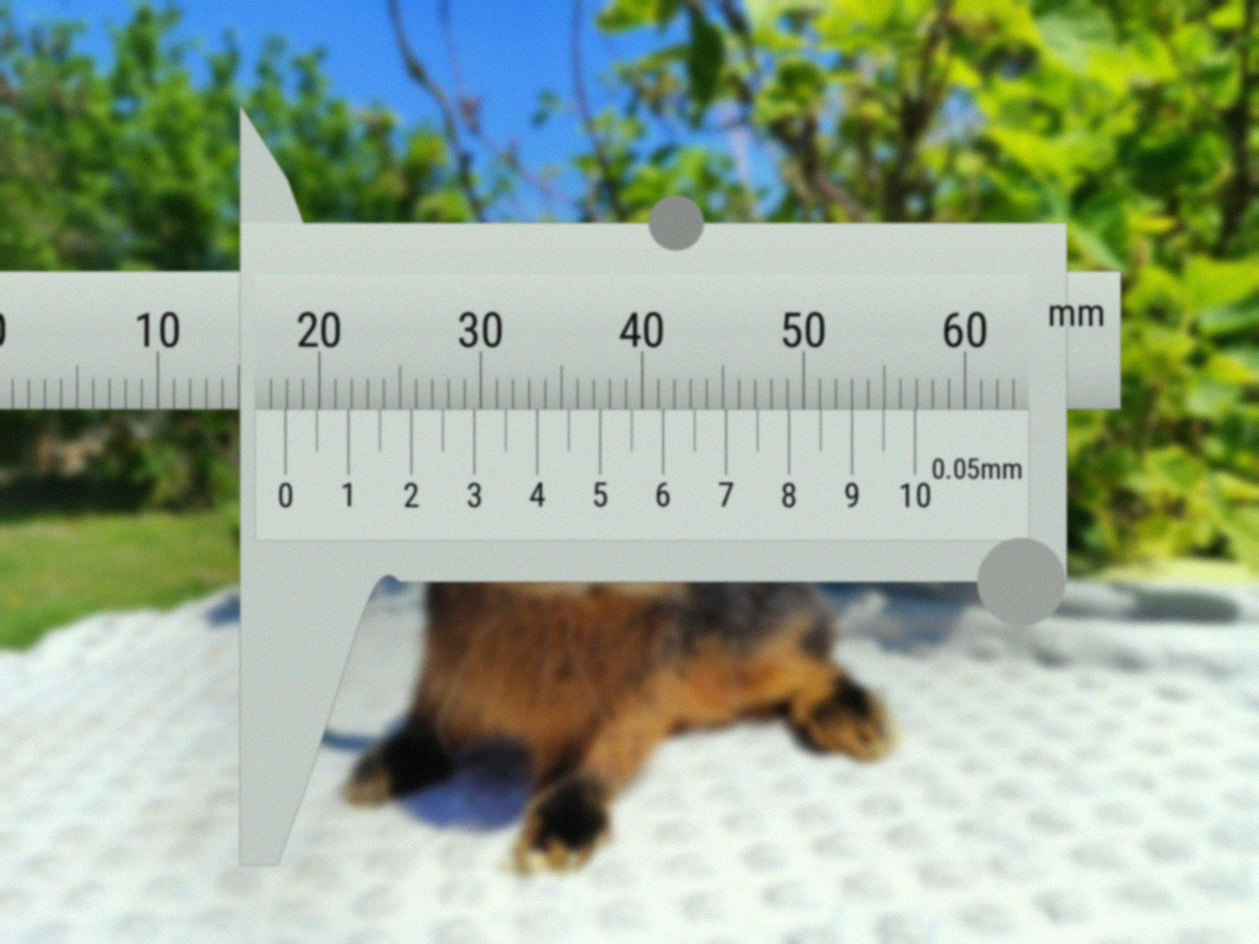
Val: 17.9 mm
